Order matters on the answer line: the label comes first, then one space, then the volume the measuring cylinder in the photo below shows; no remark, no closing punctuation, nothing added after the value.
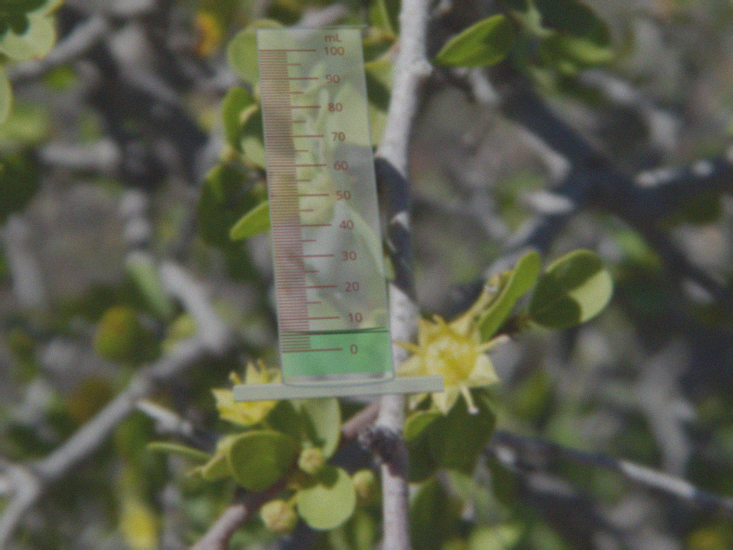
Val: 5 mL
